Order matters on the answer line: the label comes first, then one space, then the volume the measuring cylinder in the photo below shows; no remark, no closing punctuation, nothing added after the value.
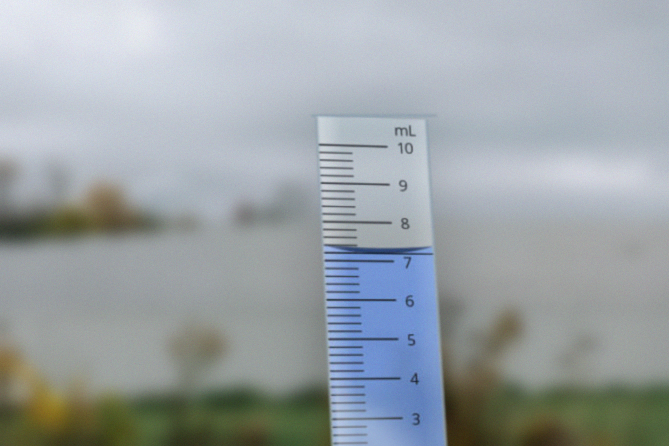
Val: 7.2 mL
